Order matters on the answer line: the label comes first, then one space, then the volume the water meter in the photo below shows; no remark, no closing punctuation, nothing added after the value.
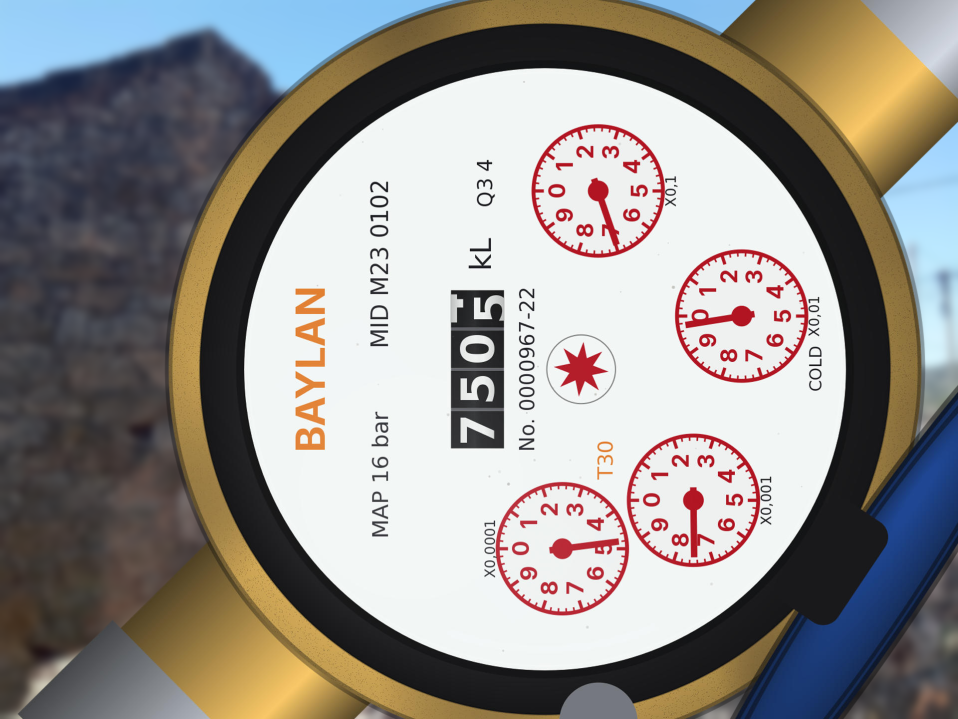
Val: 7504.6974 kL
